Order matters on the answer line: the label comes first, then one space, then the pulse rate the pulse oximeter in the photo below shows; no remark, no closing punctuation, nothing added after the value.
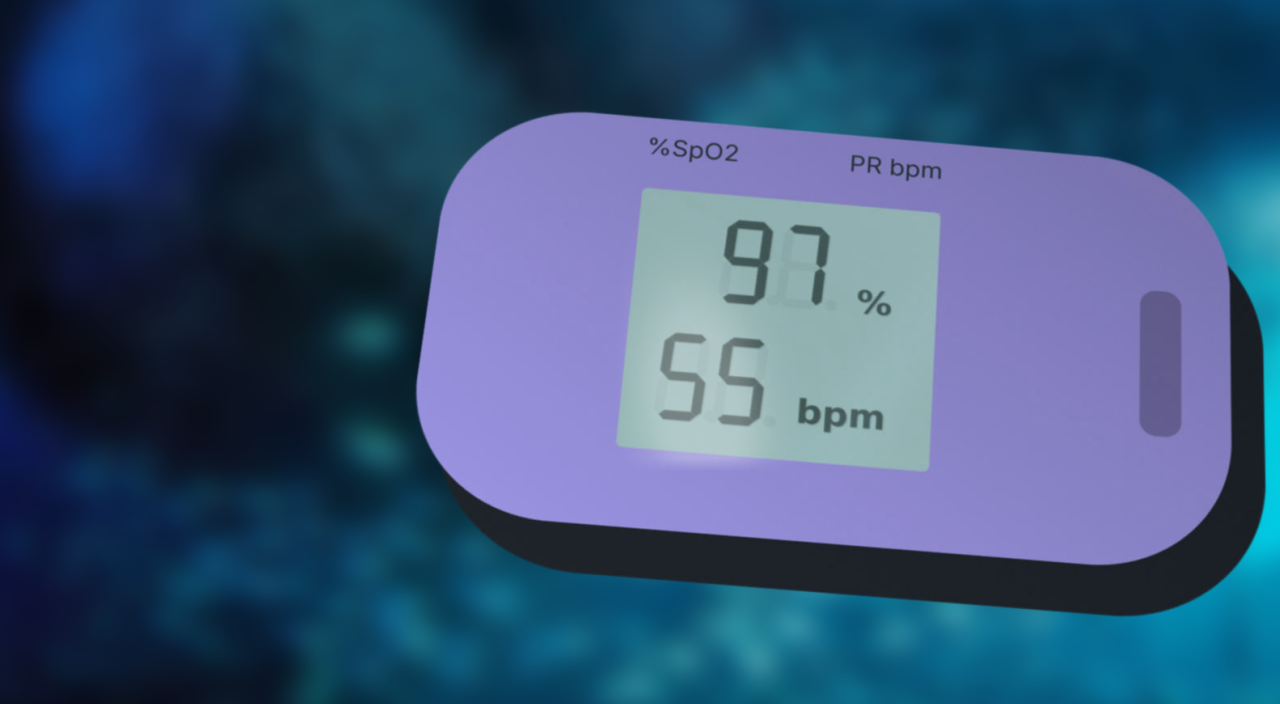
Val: 55 bpm
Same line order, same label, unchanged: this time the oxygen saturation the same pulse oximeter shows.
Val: 97 %
